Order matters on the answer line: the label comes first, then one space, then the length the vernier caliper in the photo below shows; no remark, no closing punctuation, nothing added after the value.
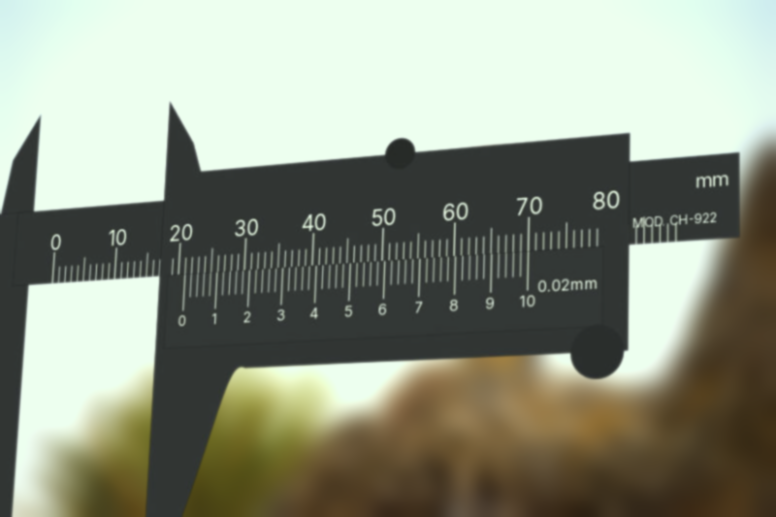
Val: 21.0 mm
